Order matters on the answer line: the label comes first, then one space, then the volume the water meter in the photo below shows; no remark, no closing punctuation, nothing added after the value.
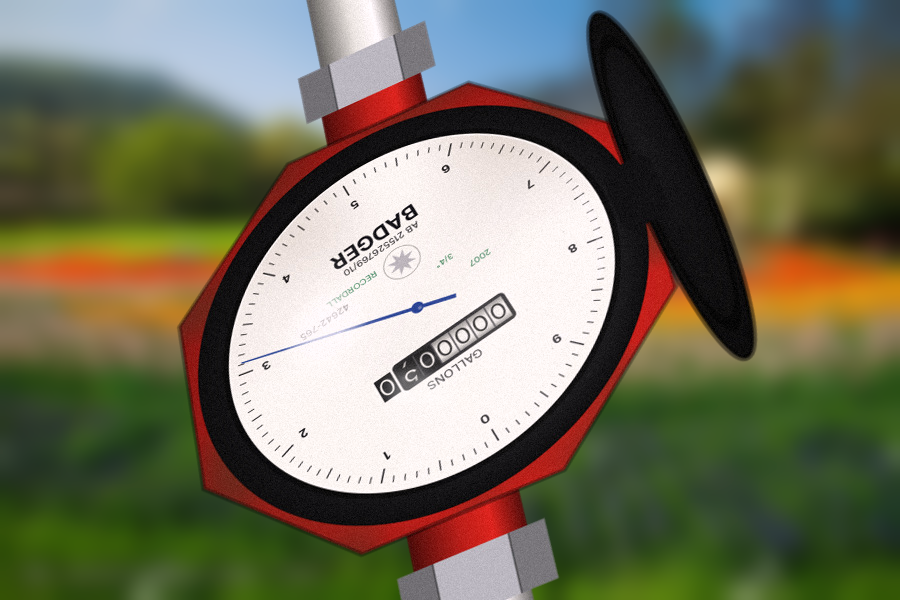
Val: 53.1 gal
